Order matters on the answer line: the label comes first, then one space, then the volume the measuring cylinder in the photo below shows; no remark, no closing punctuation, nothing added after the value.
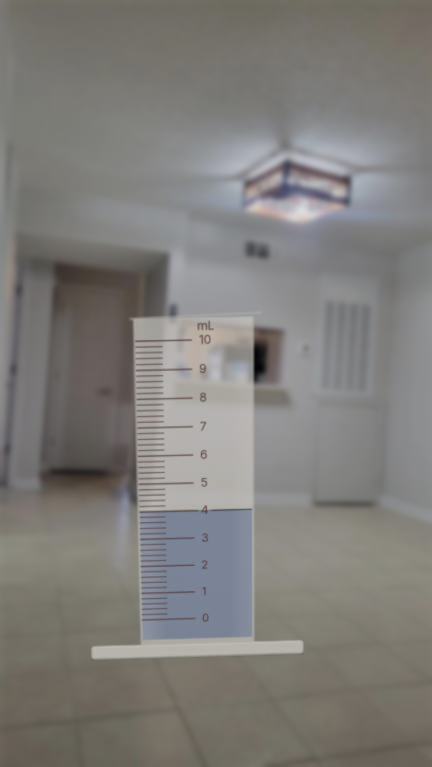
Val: 4 mL
